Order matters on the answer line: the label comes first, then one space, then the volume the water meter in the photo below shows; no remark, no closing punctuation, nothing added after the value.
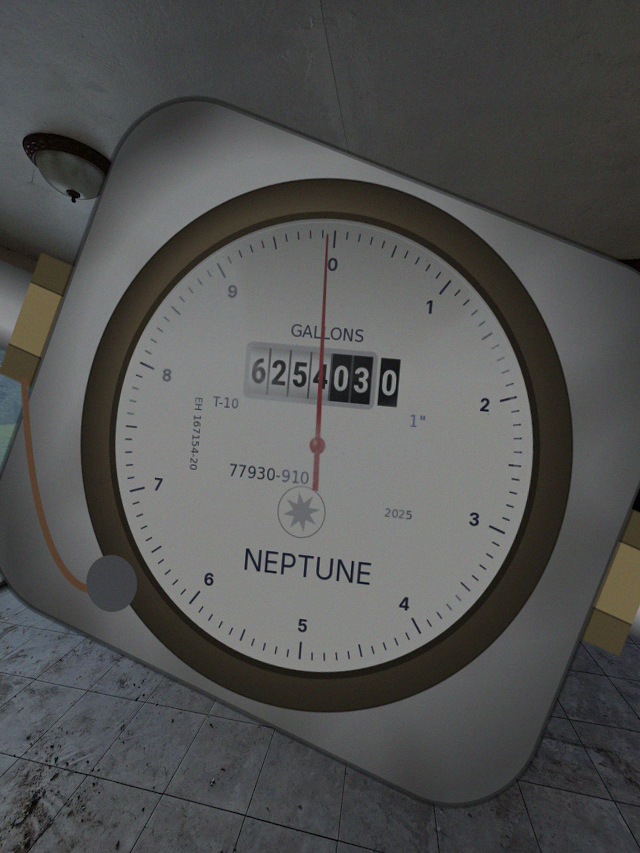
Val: 6254029.9 gal
